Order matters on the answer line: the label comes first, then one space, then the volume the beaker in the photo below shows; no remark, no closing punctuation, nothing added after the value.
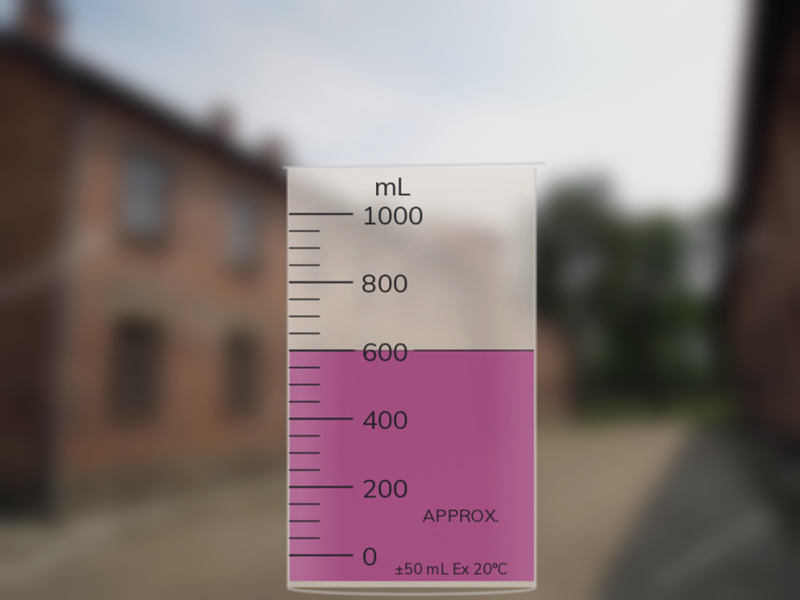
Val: 600 mL
